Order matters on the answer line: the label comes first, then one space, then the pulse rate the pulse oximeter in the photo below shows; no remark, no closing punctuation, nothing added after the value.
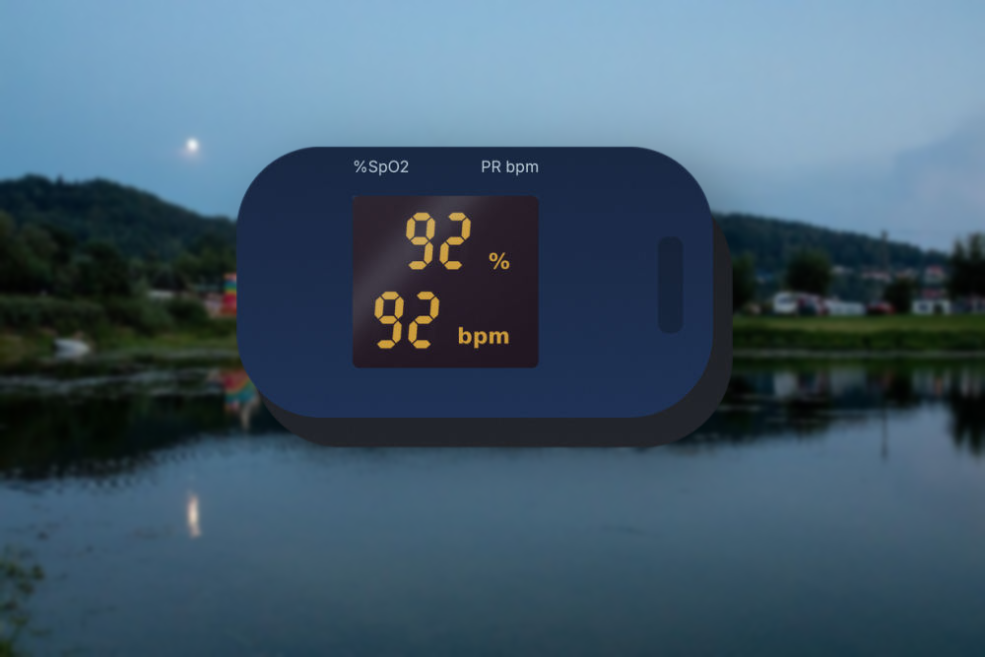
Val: 92 bpm
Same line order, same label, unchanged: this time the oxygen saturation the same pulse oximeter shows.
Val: 92 %
